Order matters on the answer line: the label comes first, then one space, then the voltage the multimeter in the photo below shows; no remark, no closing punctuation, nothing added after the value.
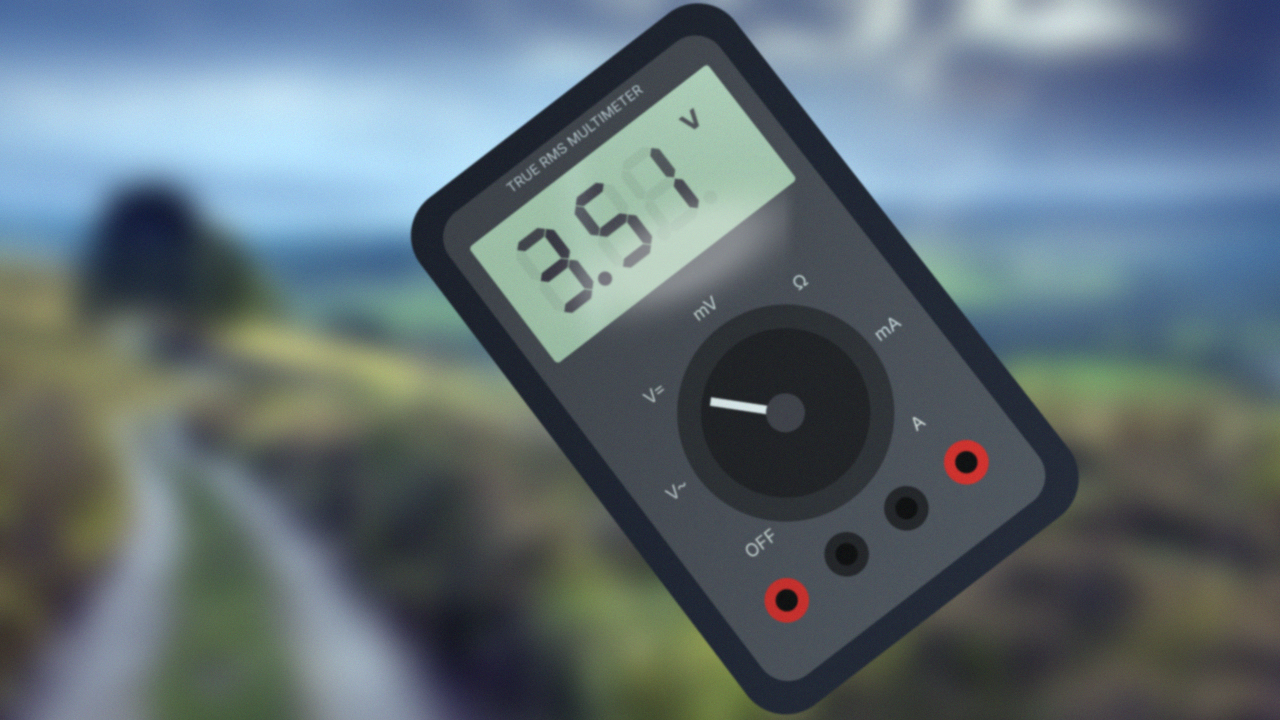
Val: 3.51 V
